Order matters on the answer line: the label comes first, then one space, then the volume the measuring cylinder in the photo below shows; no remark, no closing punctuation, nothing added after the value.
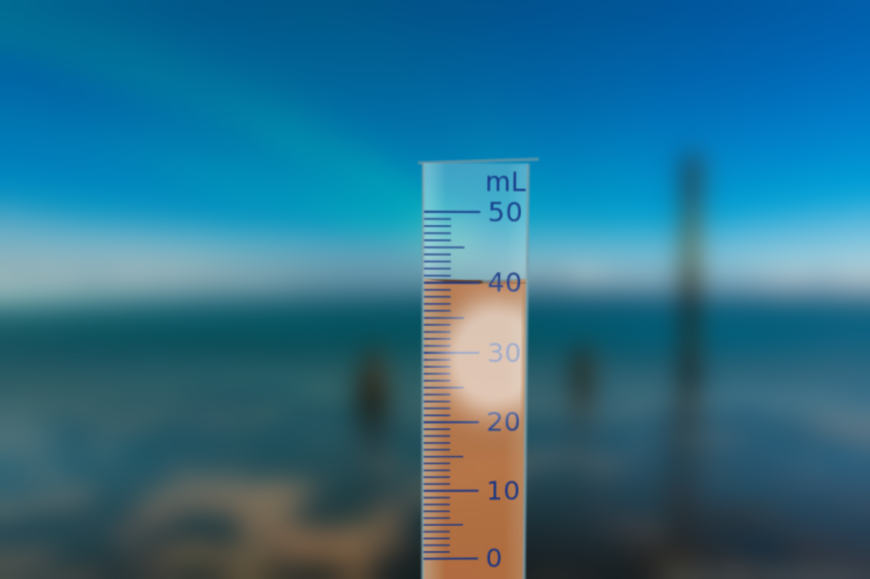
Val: 40 mL
